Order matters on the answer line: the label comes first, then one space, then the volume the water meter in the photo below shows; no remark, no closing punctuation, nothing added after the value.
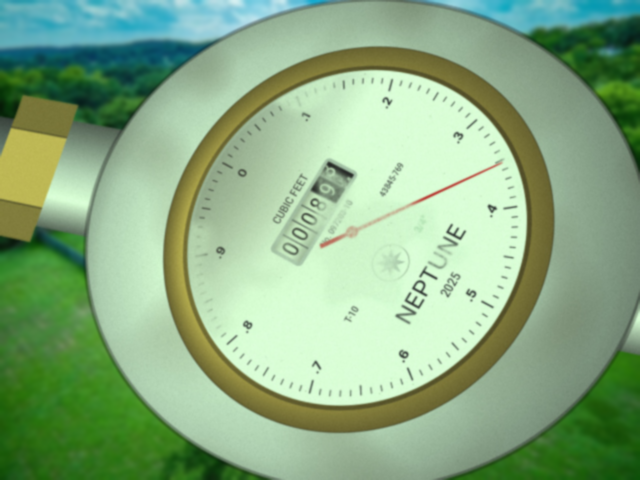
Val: 893.35 ft³
